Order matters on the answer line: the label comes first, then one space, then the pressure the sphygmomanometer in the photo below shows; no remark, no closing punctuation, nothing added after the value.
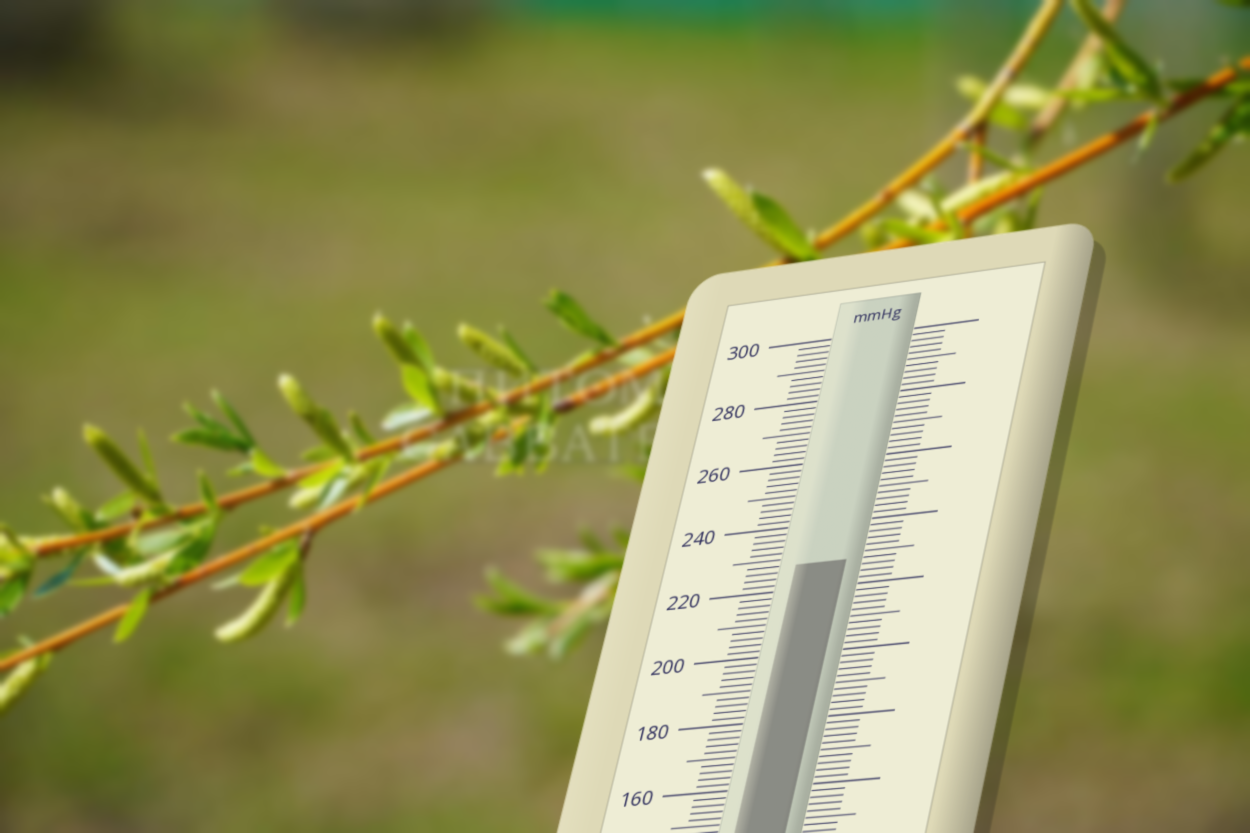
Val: 228 mmHg
